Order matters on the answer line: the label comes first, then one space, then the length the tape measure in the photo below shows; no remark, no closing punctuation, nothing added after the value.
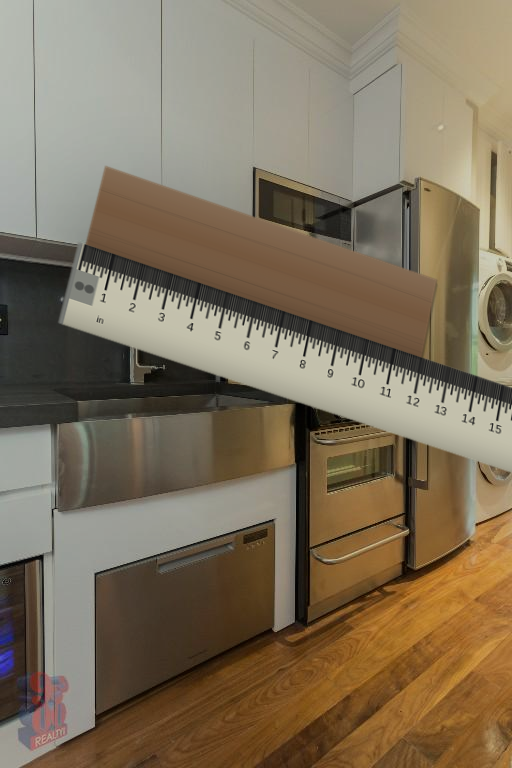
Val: 12 in
